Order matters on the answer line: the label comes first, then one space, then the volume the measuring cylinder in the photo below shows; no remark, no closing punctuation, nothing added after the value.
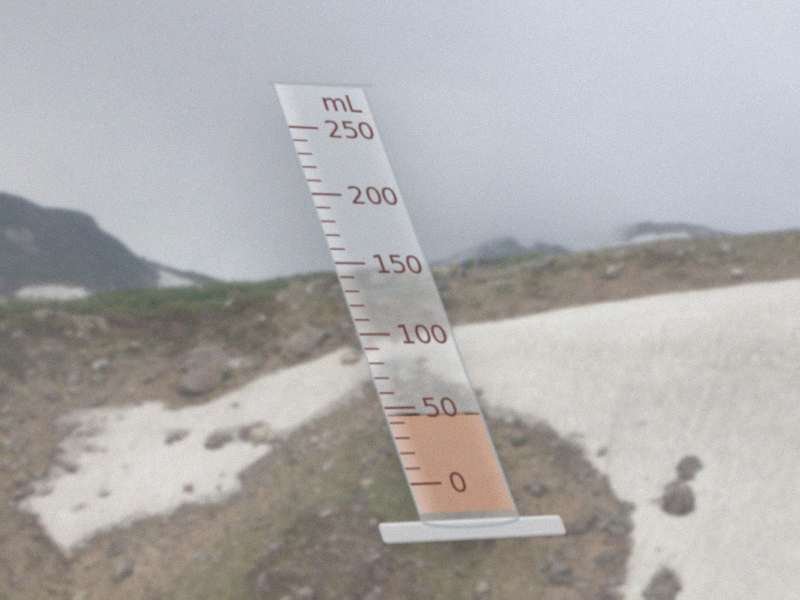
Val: 45 mL
